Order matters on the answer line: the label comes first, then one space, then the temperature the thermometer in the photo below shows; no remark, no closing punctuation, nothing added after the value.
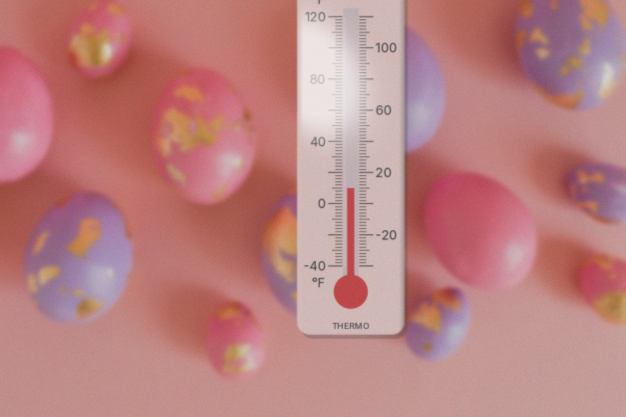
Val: 10 °F
